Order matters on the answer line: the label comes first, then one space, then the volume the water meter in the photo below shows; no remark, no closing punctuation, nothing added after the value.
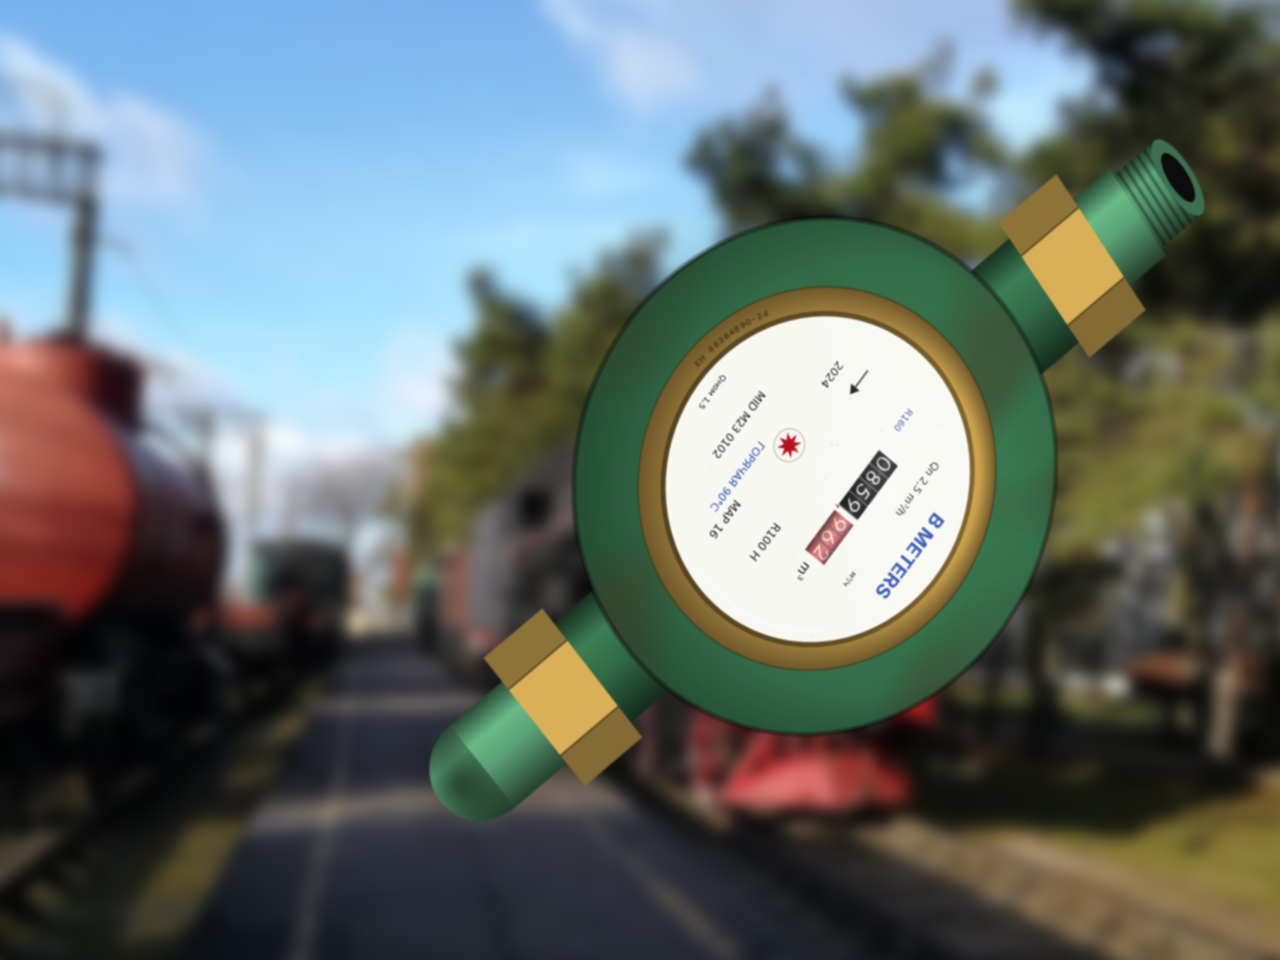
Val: 859.962 m³
